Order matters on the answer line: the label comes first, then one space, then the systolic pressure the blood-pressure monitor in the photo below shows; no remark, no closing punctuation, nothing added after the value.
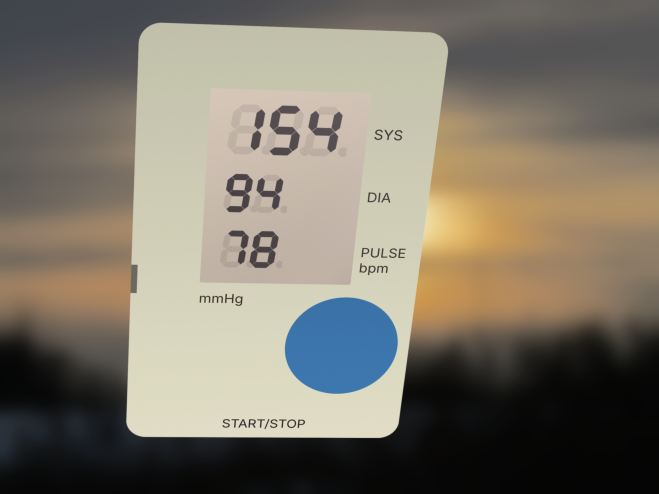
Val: 154 mmHg
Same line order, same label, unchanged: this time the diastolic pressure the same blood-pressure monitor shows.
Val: 94 mmHg
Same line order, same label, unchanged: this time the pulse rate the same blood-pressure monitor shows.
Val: 78 bpm
